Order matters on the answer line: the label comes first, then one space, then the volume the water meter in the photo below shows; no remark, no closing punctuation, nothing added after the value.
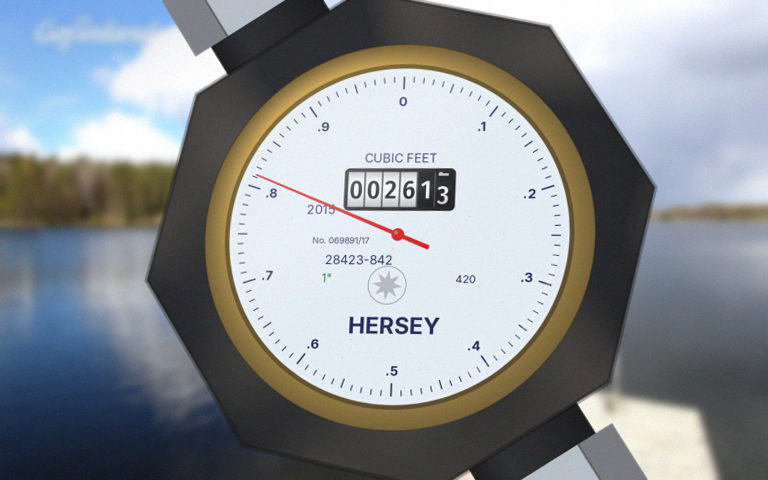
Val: 2612.81 ft³
